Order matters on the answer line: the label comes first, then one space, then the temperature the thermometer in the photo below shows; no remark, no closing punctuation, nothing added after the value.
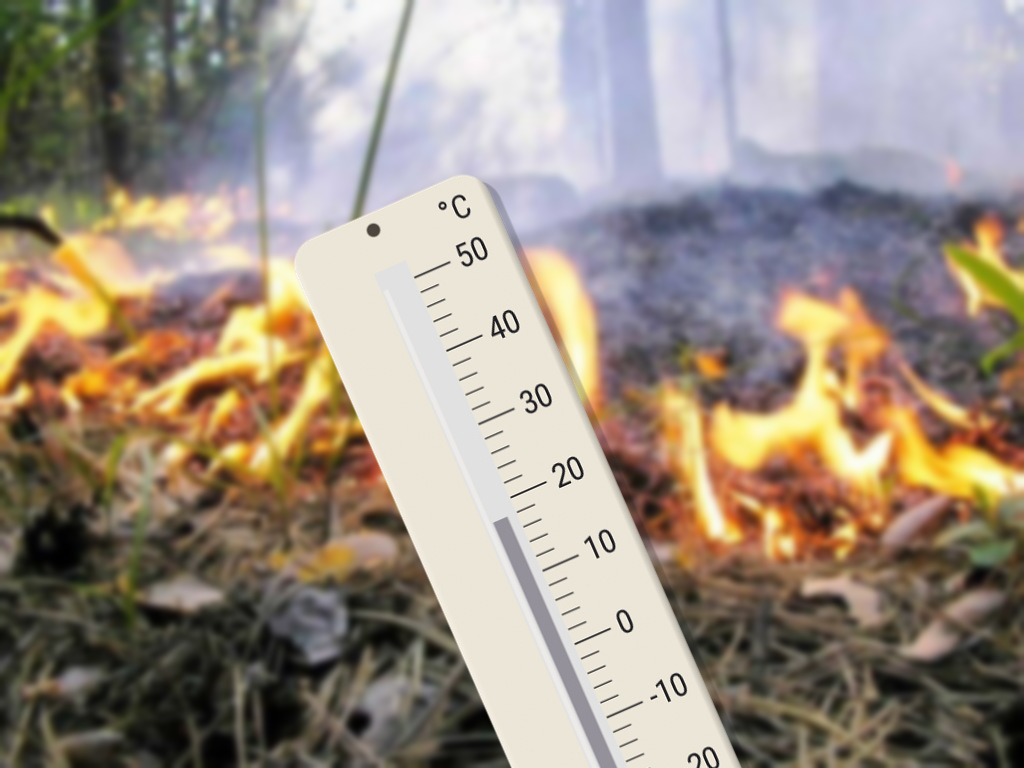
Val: 18 °C
